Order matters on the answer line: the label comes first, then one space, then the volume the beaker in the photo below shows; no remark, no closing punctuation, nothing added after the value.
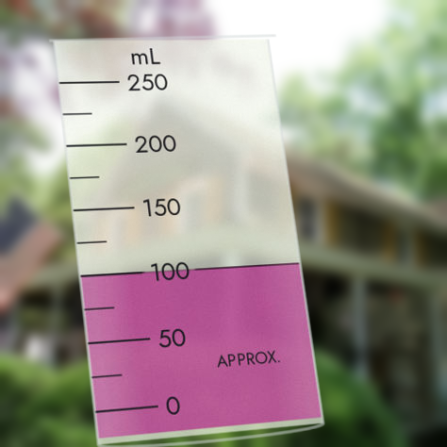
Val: 100 mL
